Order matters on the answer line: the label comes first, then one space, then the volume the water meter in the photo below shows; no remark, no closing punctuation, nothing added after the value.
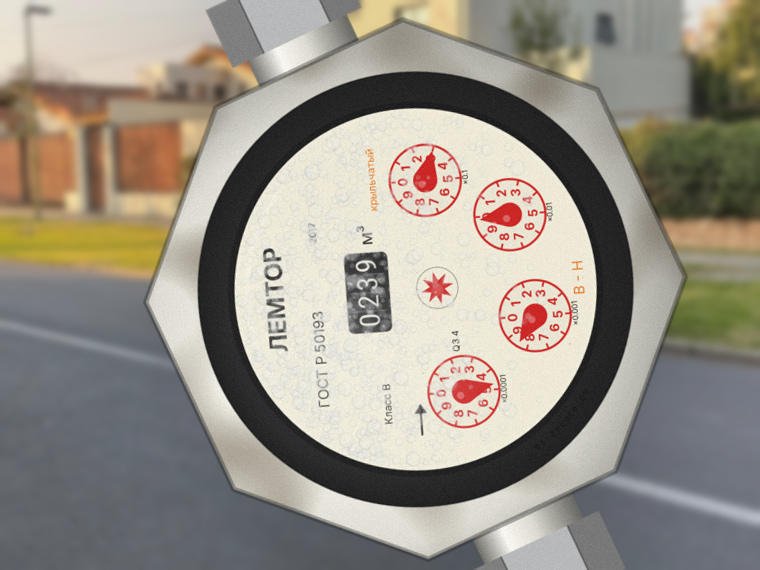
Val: 239.2984 m³
